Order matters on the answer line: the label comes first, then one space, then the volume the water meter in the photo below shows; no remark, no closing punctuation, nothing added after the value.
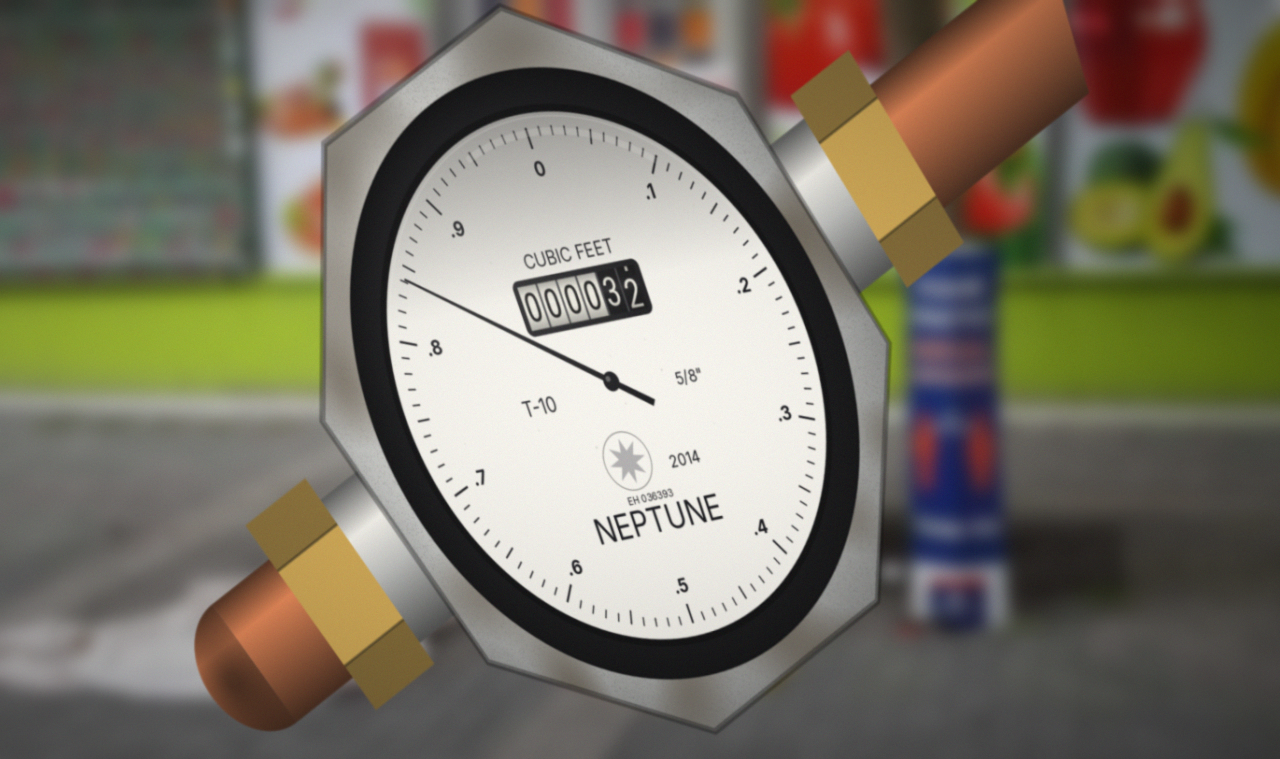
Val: 31.84 ft³
